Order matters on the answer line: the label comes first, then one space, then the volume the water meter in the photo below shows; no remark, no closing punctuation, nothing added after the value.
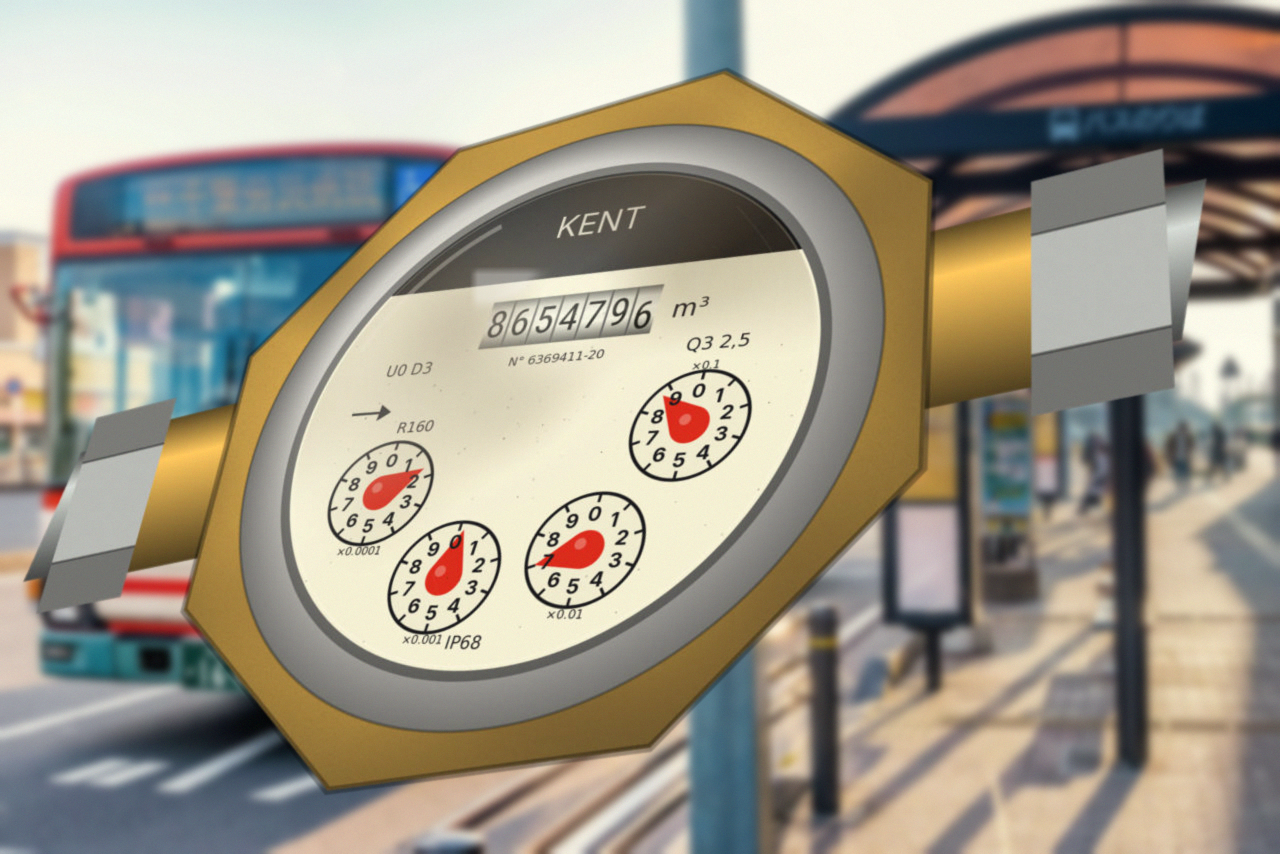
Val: 8654795.8701 m³
